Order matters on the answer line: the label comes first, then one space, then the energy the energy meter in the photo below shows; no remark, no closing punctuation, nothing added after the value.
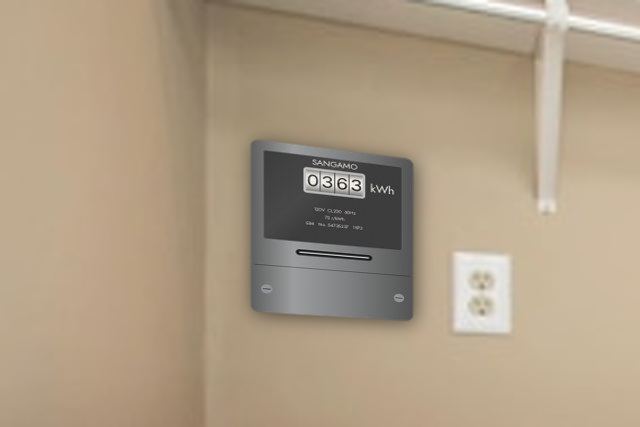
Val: 363 kWh
